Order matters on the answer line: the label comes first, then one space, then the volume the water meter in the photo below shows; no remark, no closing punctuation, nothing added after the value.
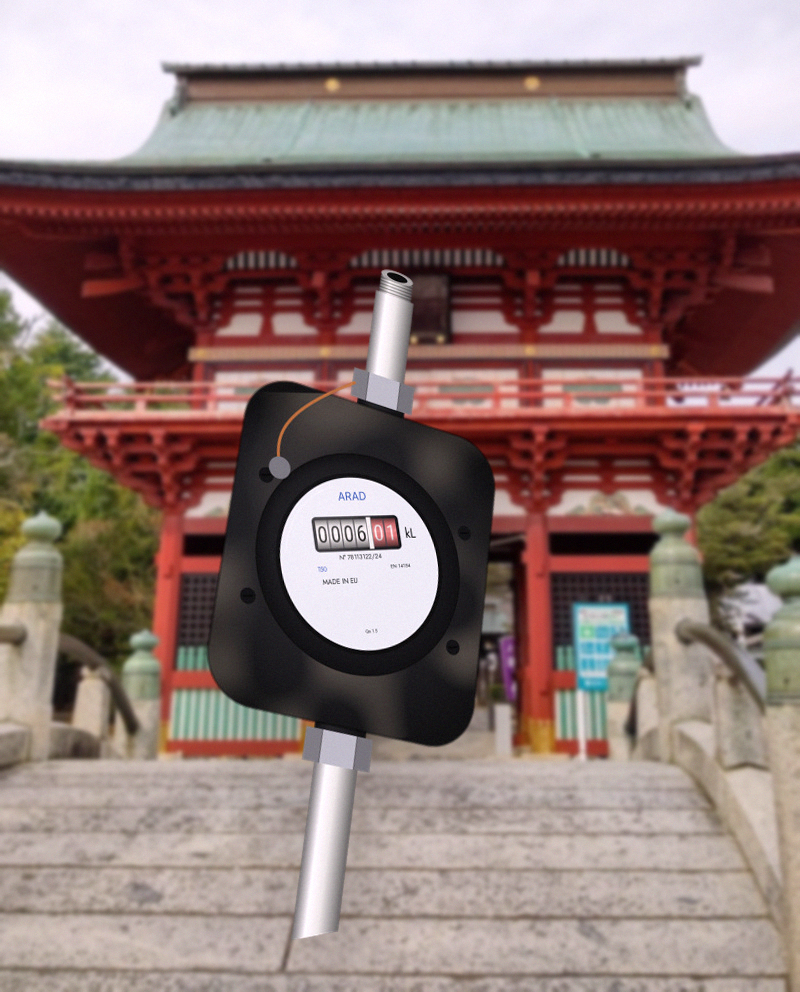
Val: 6.01 kL
